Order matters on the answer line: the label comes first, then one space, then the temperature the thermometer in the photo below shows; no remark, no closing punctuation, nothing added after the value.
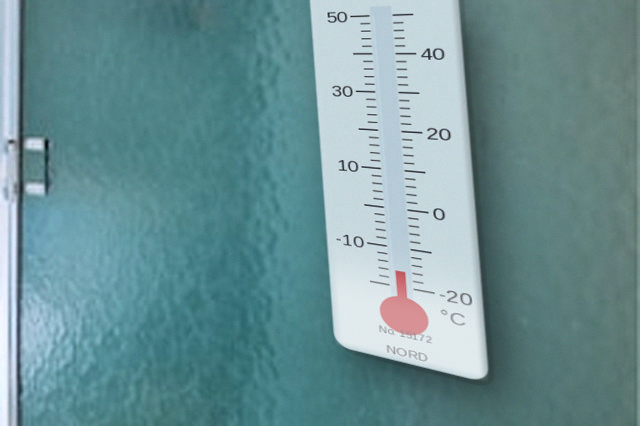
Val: -16 °C
